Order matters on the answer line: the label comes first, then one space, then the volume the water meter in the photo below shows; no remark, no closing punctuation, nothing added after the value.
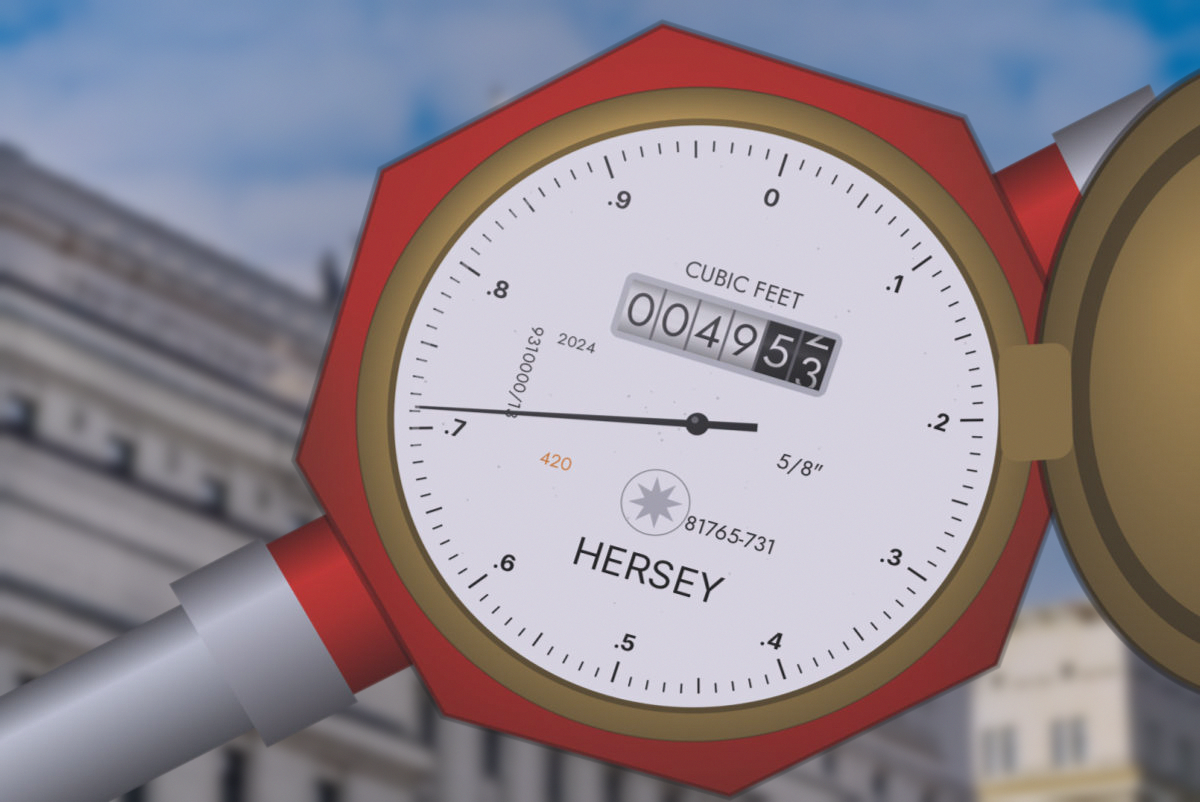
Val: 4952.71 ft³
